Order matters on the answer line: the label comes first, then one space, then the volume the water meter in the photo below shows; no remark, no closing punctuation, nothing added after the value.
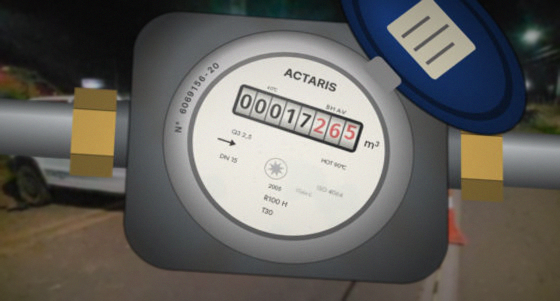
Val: 17.265 m³
